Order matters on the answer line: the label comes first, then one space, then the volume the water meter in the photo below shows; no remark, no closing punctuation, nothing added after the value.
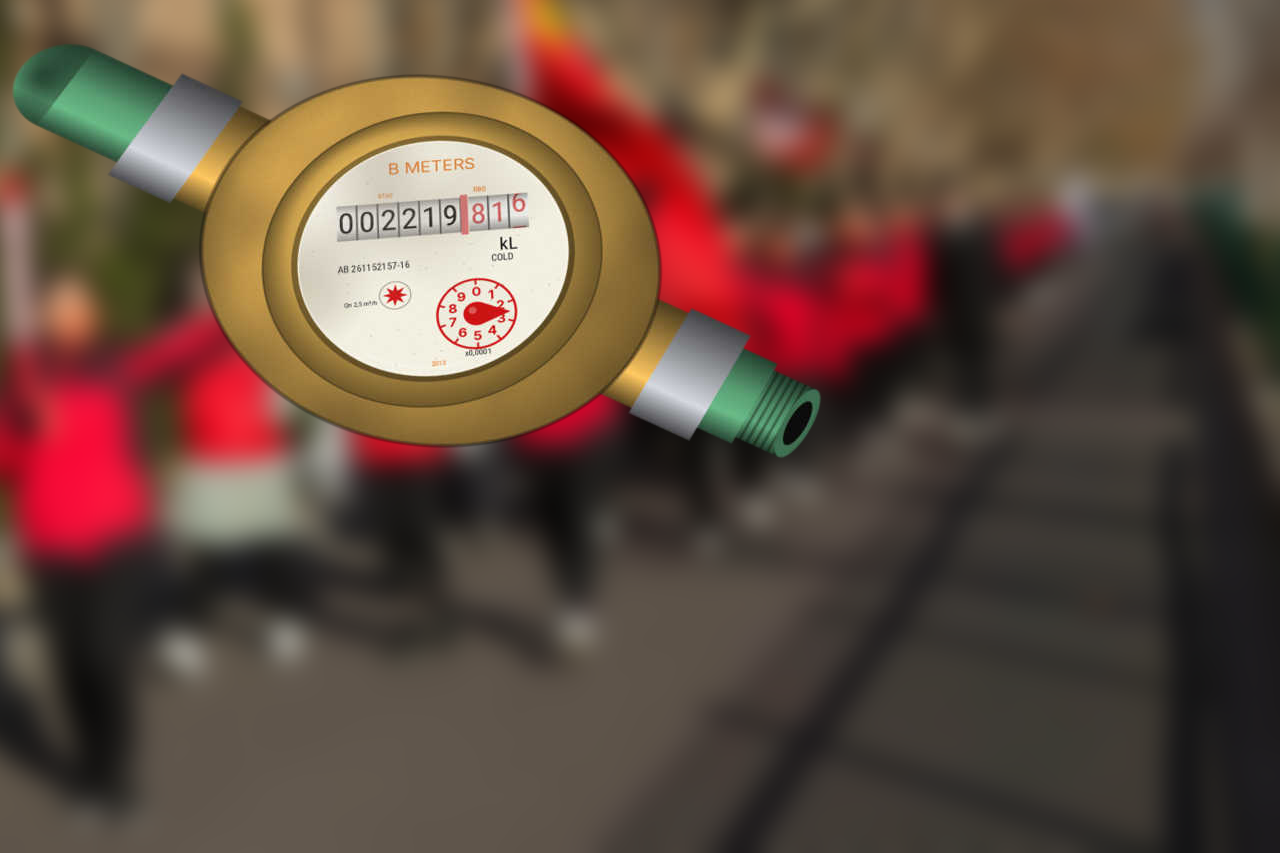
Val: 2219.8162 kL
